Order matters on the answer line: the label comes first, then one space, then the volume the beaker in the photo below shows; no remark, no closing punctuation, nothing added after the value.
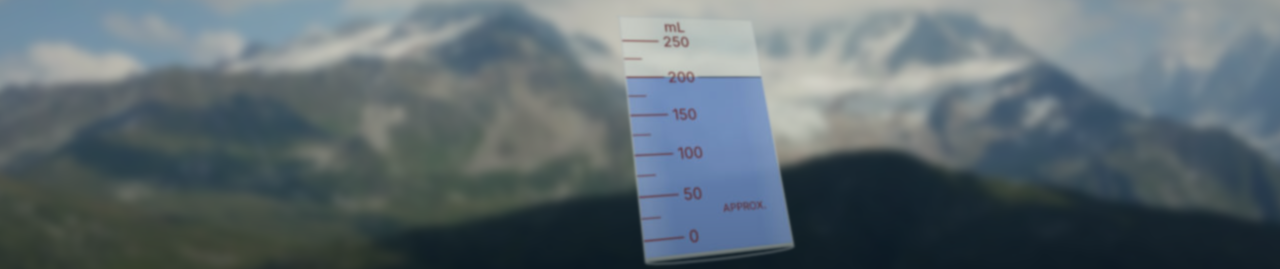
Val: 200 mL
